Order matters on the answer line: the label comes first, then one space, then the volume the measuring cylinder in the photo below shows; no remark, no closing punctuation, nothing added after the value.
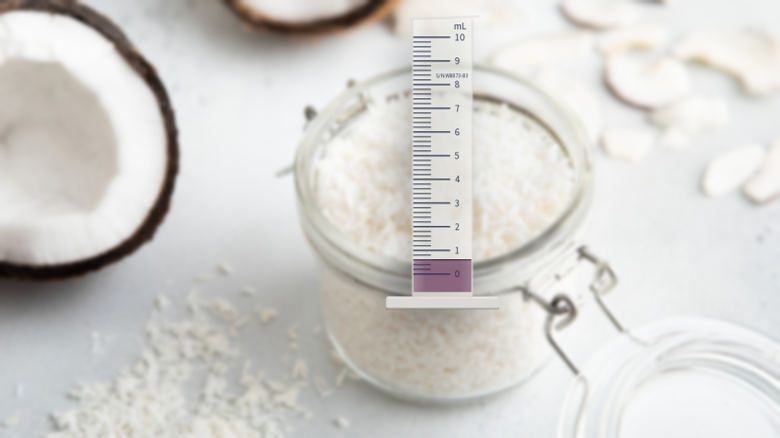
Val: 0.6 mL
